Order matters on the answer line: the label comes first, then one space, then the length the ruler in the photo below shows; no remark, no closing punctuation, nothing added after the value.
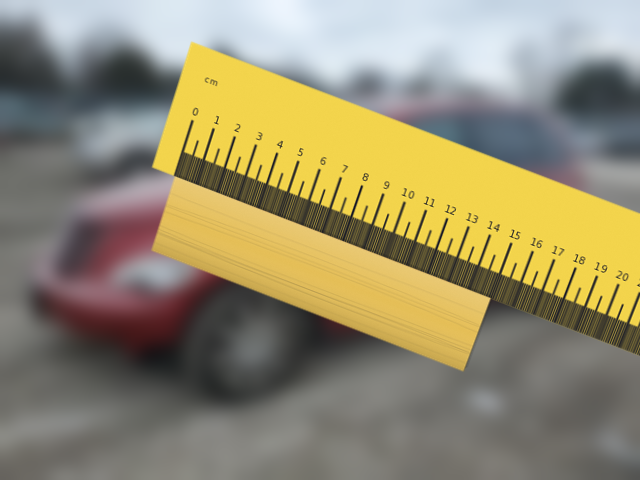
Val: 15 cm
